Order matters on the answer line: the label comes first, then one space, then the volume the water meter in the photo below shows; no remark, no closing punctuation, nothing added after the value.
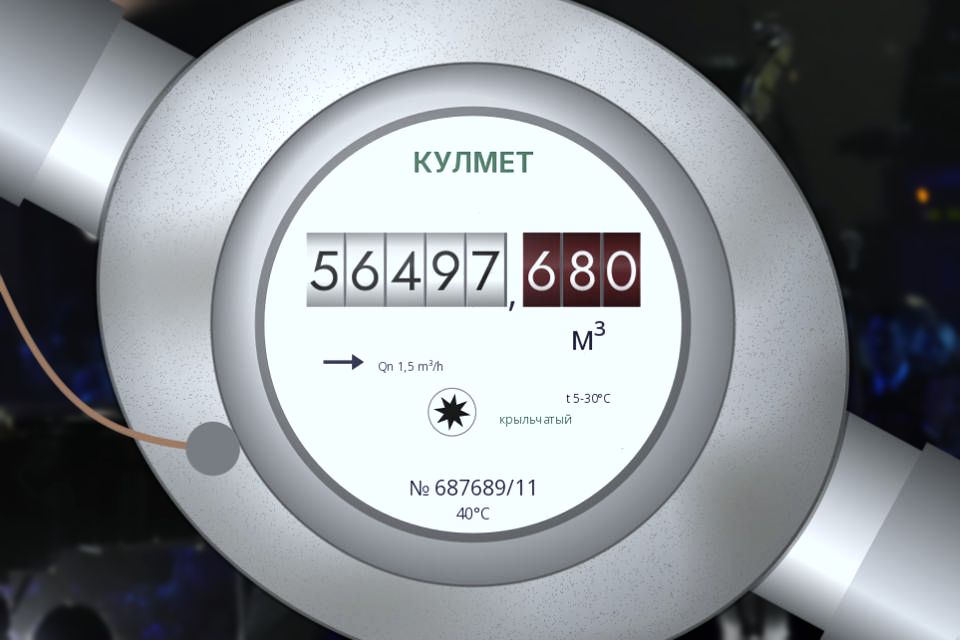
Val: 56497.680 m³
